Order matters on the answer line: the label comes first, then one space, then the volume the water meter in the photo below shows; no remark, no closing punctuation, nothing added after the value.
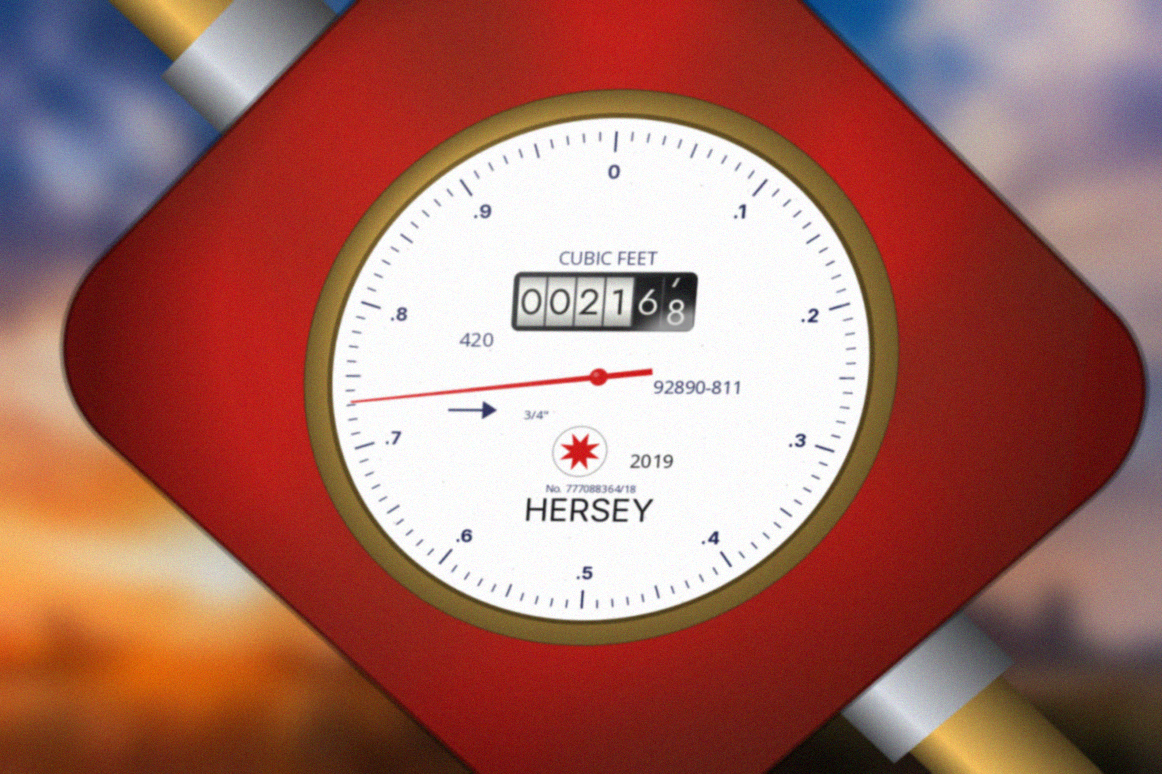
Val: 2167.73 ft³
